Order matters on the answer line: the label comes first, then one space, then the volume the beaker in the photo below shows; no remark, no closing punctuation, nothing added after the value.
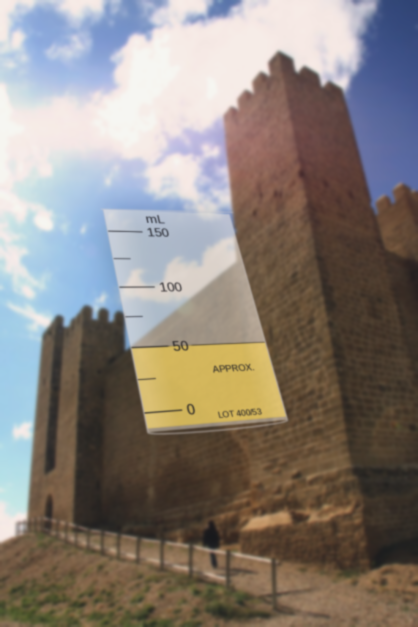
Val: 50 mL
